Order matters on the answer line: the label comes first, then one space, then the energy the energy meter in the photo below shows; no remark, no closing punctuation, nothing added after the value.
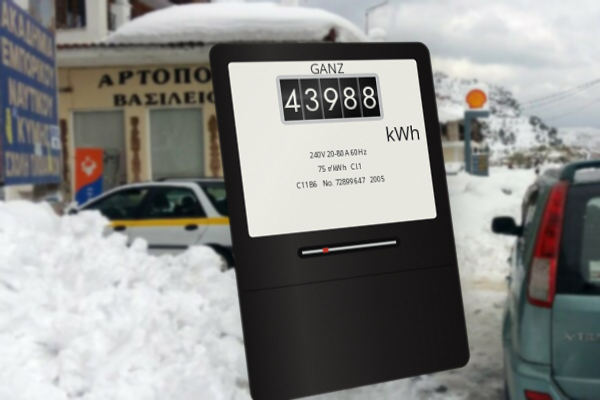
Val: 43988 kWh
